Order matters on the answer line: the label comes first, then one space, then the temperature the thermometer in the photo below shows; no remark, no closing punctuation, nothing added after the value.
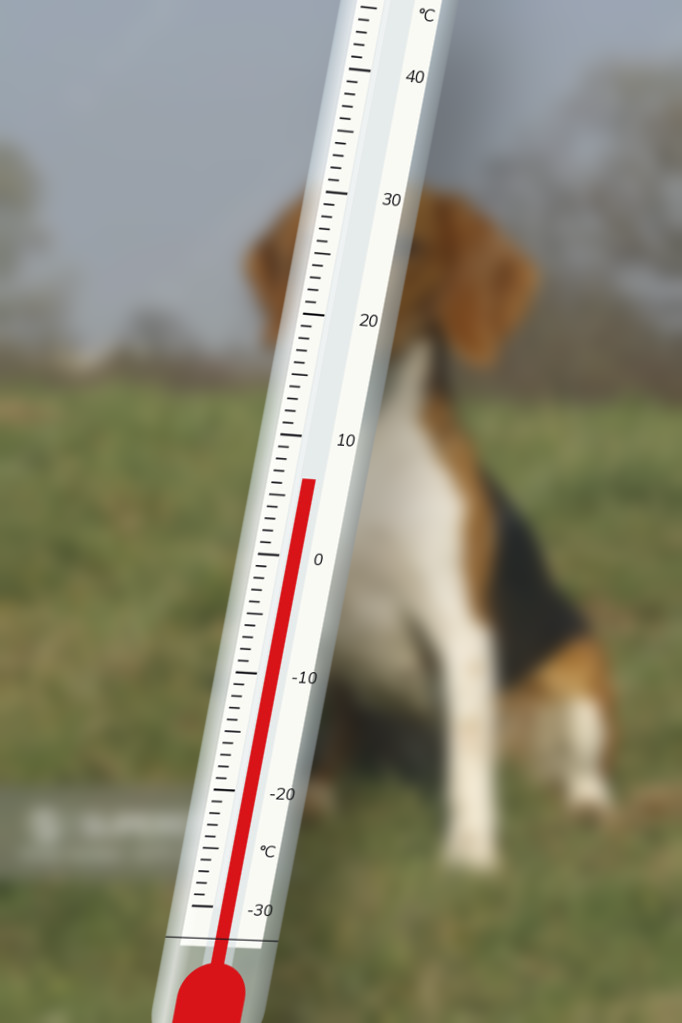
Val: 6.5 °C
